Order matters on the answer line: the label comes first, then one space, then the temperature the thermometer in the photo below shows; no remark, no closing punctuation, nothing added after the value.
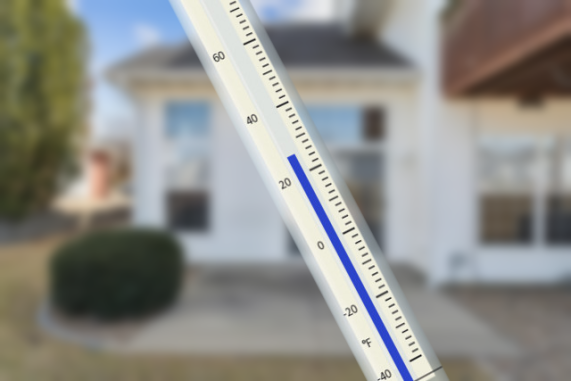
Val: 26 °F
